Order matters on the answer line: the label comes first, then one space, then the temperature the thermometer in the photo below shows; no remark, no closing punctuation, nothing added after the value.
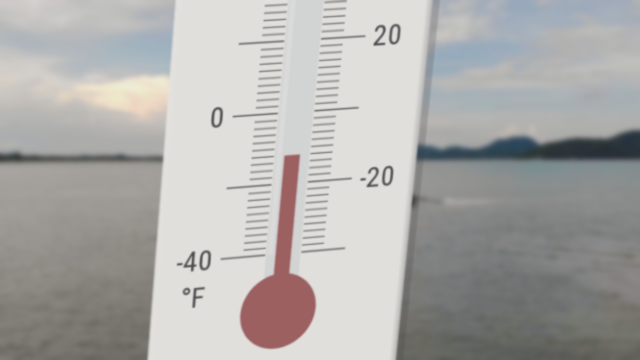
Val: -12 °F
